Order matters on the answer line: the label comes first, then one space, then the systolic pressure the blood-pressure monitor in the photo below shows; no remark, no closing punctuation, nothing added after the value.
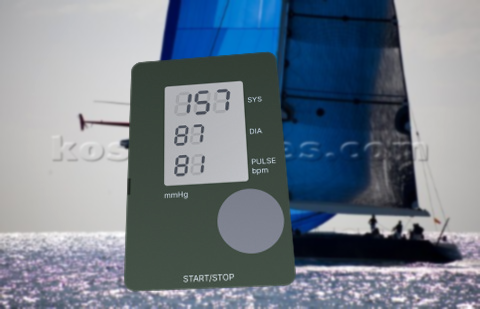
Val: 157 mmHg
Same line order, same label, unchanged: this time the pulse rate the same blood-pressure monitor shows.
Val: 81 bpm
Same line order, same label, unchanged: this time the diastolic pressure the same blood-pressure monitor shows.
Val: 87 mmHg
